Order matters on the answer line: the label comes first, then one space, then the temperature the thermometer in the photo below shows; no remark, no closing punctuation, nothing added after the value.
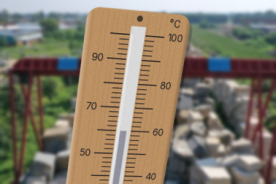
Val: 60 °C
